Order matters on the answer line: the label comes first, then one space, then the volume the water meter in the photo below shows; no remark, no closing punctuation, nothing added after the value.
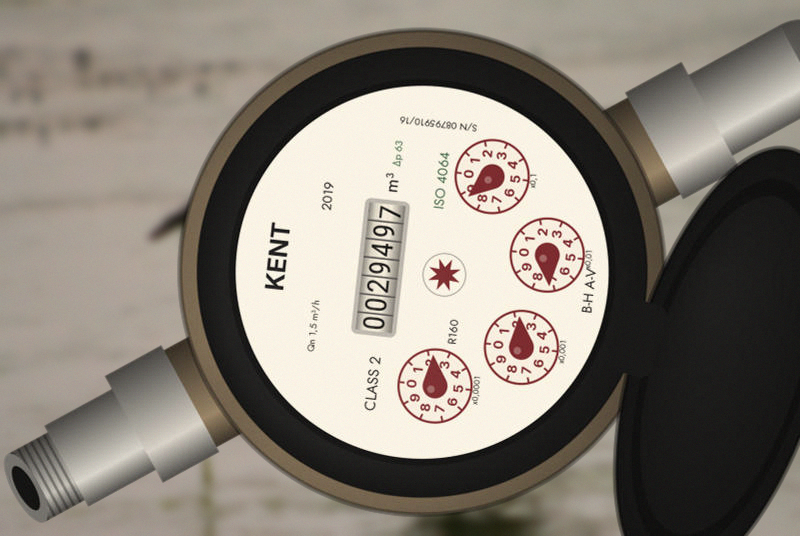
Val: 29496.8722 m³
